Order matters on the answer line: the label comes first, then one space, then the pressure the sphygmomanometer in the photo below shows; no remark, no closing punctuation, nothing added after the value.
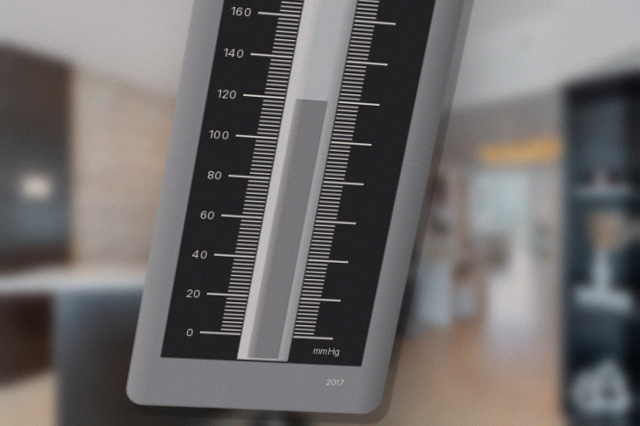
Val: 120 mmHg
